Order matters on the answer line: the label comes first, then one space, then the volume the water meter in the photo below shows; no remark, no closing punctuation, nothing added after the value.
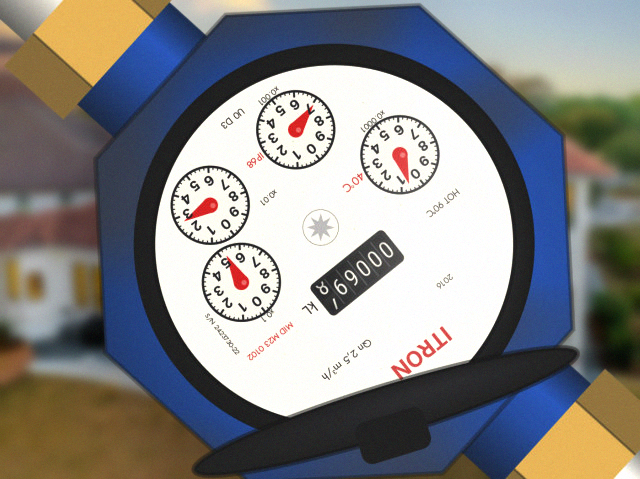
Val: 697.5270 kL
